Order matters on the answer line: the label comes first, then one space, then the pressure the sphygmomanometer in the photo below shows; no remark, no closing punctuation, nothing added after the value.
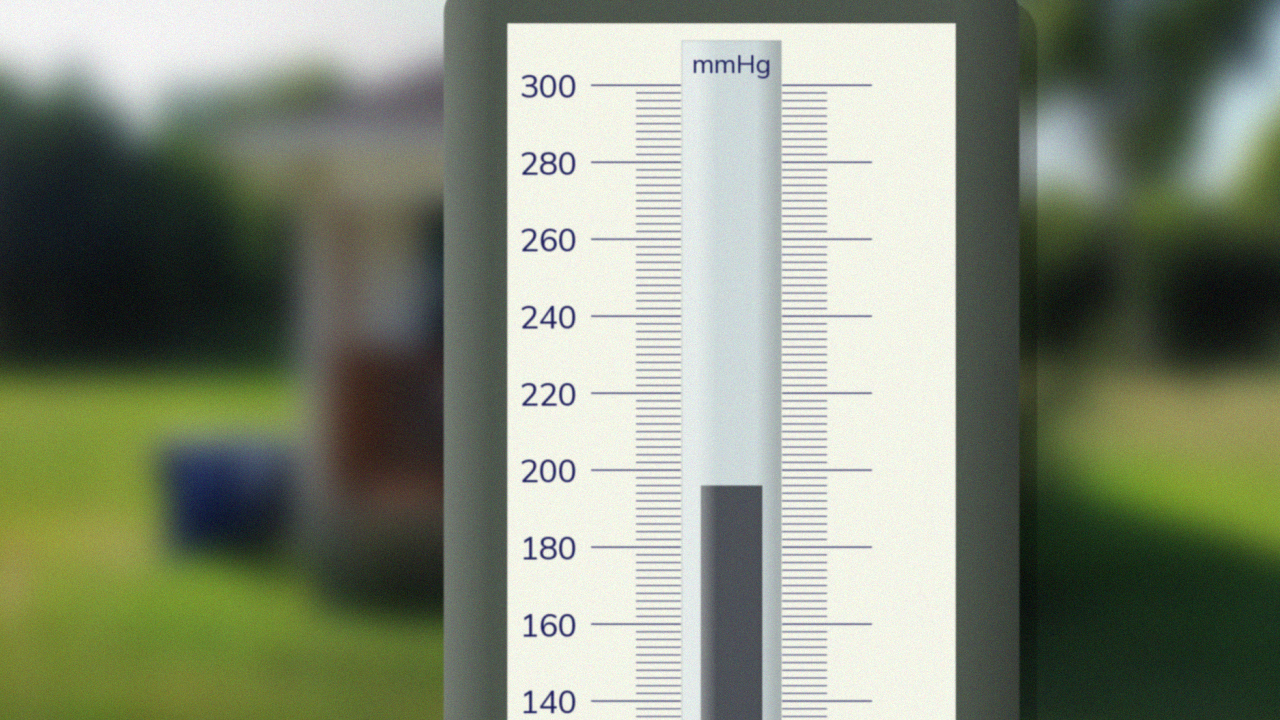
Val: 196 mmHg
